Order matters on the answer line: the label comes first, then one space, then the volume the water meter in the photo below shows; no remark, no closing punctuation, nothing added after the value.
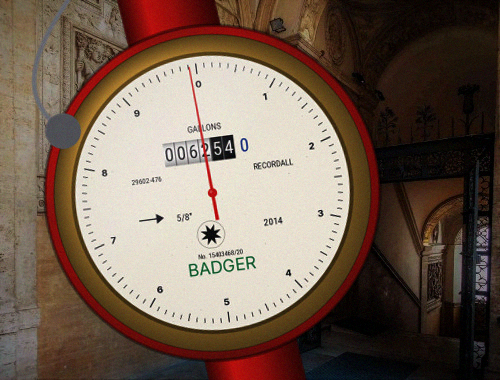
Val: 62539.9 gal
